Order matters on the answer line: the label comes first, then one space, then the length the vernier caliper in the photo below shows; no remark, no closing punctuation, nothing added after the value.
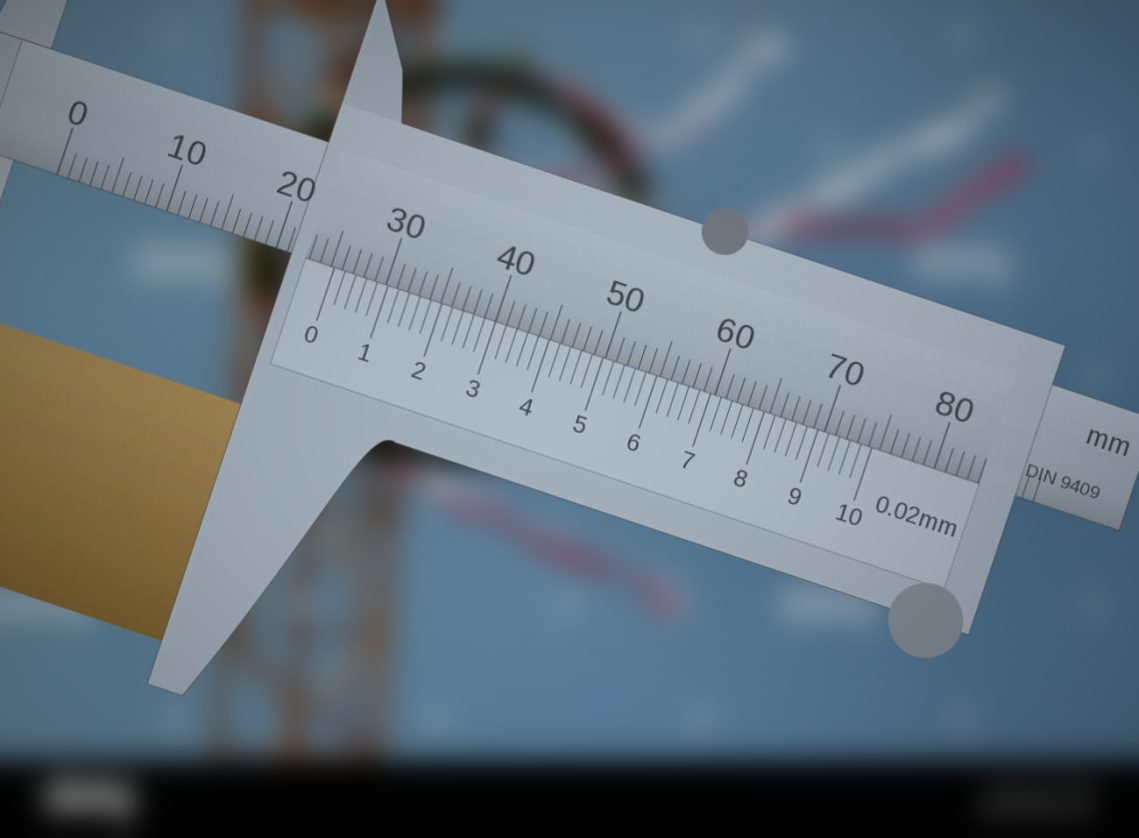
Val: 25.3 mm
